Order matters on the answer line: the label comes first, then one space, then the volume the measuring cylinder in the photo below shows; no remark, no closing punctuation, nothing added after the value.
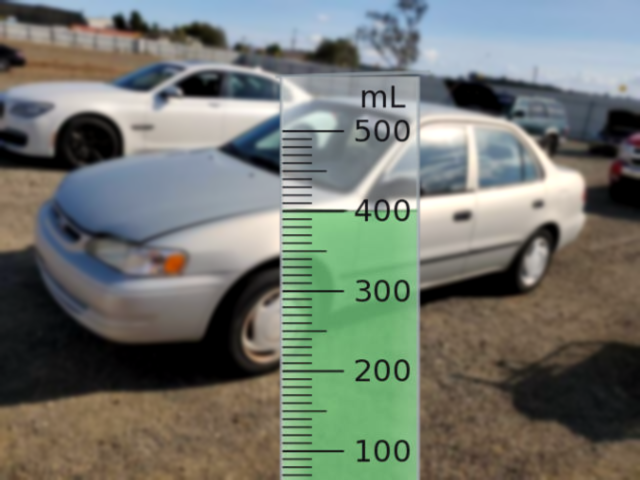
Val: 400 mL
